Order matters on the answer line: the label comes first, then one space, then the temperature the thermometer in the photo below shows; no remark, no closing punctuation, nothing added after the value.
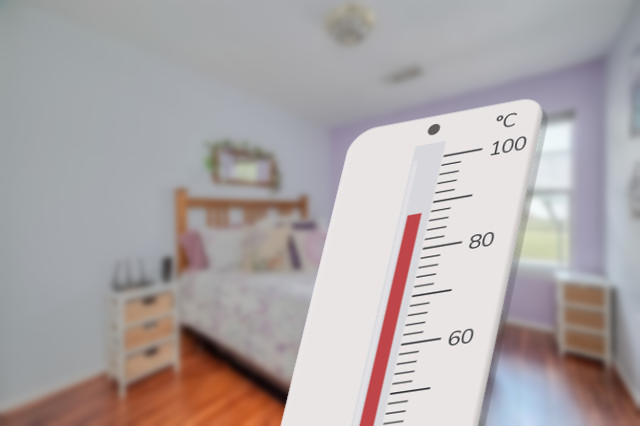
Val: 88 °C
